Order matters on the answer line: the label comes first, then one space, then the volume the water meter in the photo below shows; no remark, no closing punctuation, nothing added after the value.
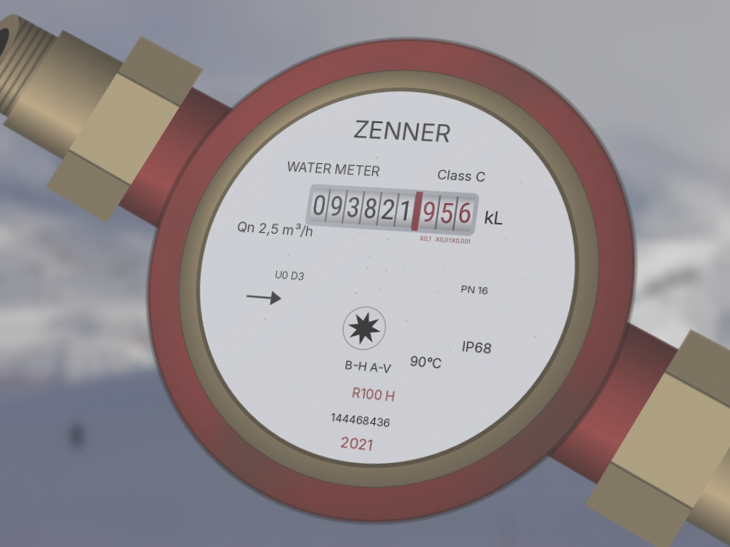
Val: 93821.956 kL
